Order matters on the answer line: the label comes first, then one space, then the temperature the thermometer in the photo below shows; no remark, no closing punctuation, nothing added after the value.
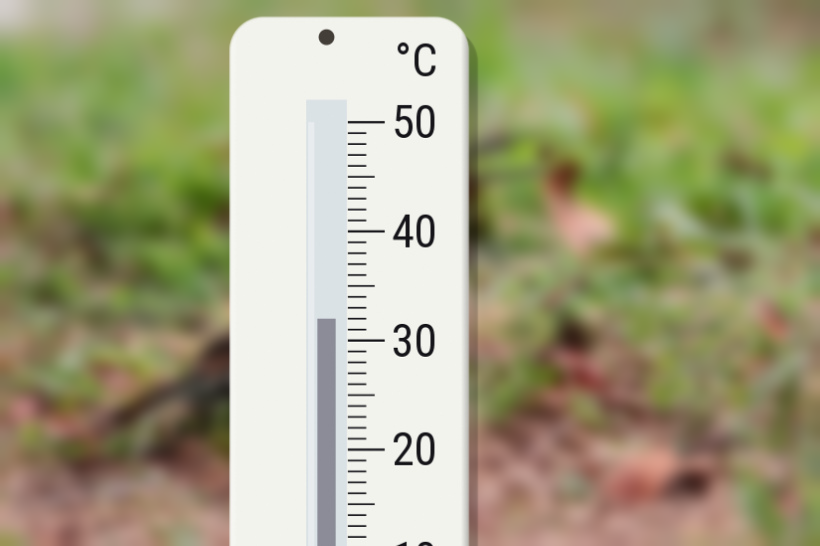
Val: 32 °C
